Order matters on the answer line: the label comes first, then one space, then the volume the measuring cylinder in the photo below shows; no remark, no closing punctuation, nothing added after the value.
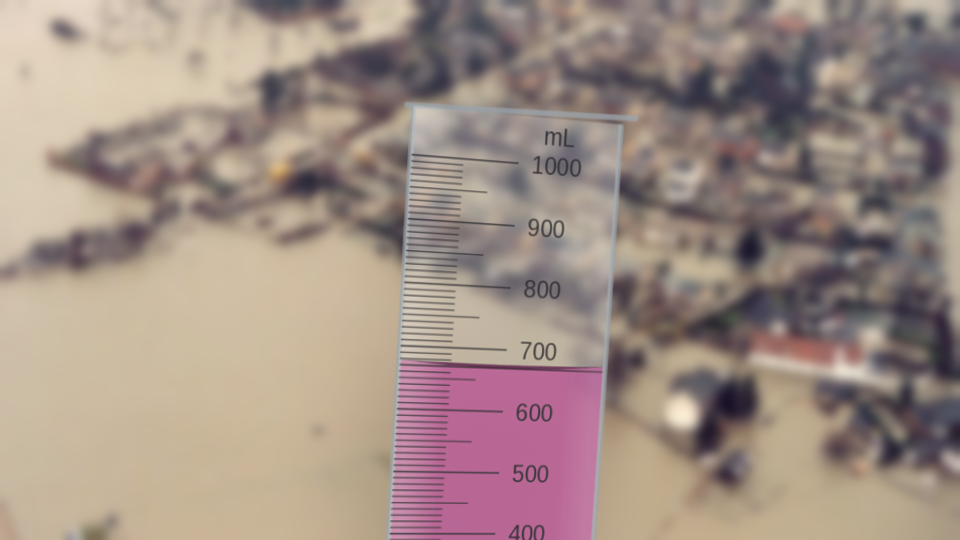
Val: 670 mL
